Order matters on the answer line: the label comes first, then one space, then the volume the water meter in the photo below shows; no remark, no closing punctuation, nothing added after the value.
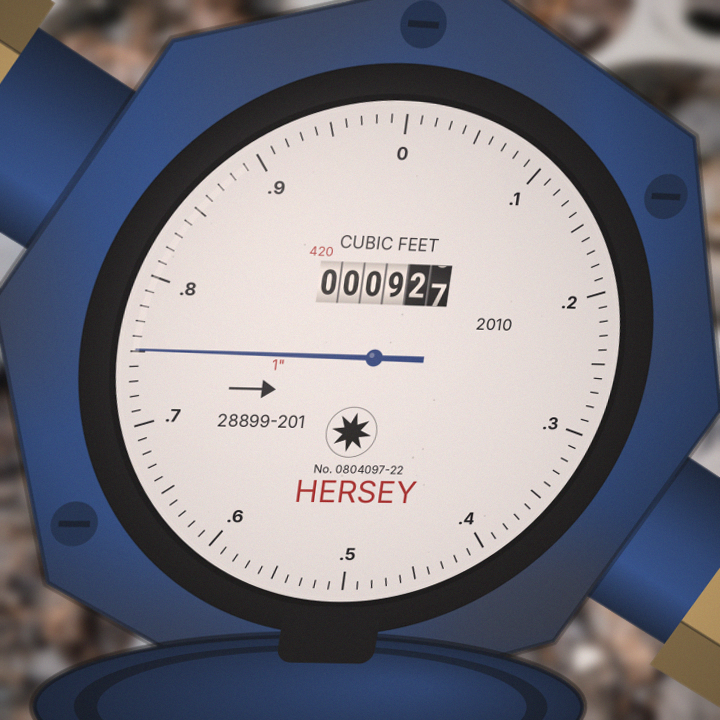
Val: 926.75 ft³
